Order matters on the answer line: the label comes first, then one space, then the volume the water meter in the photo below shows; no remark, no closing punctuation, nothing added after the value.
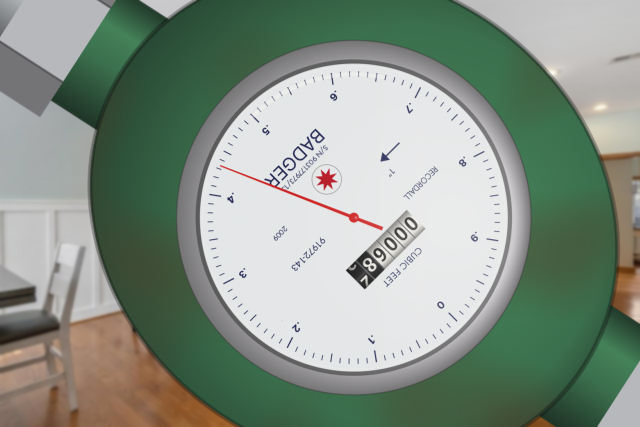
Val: 682.43 ft³
